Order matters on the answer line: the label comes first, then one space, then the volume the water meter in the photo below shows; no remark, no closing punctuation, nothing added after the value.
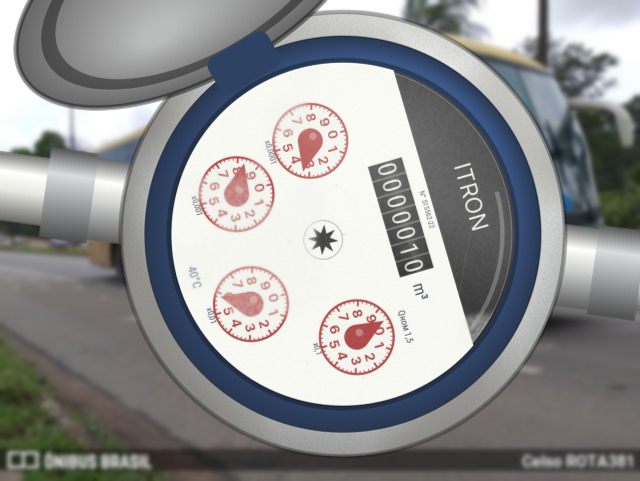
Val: 9.9583 m³
